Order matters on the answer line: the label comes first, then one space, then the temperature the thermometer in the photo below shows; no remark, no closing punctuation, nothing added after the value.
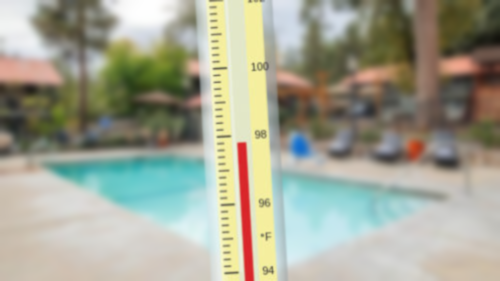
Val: 97.8 °F
